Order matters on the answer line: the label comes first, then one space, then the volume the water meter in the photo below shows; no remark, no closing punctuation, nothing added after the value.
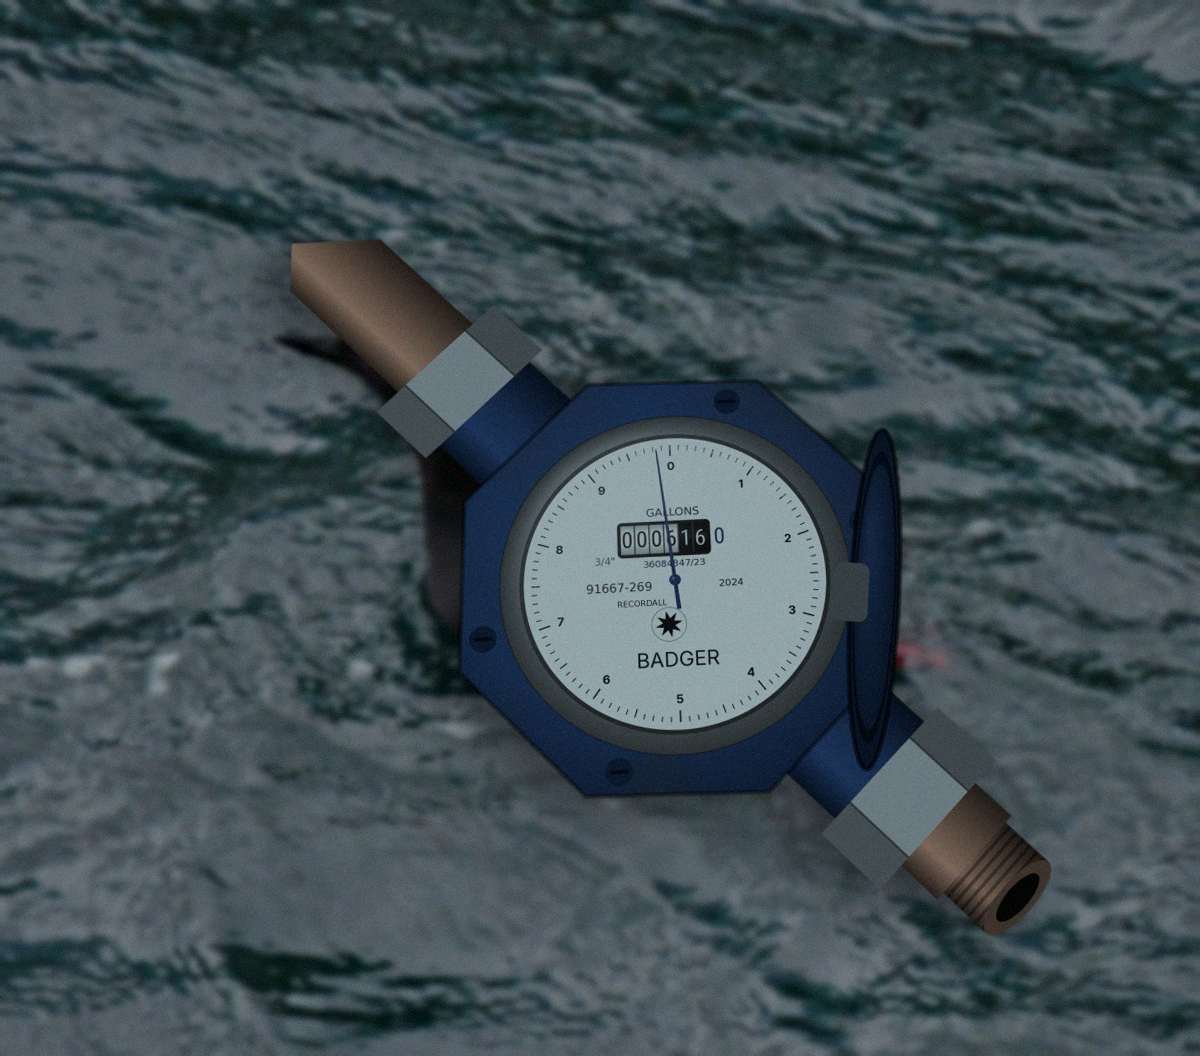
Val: 6159.8 gal
